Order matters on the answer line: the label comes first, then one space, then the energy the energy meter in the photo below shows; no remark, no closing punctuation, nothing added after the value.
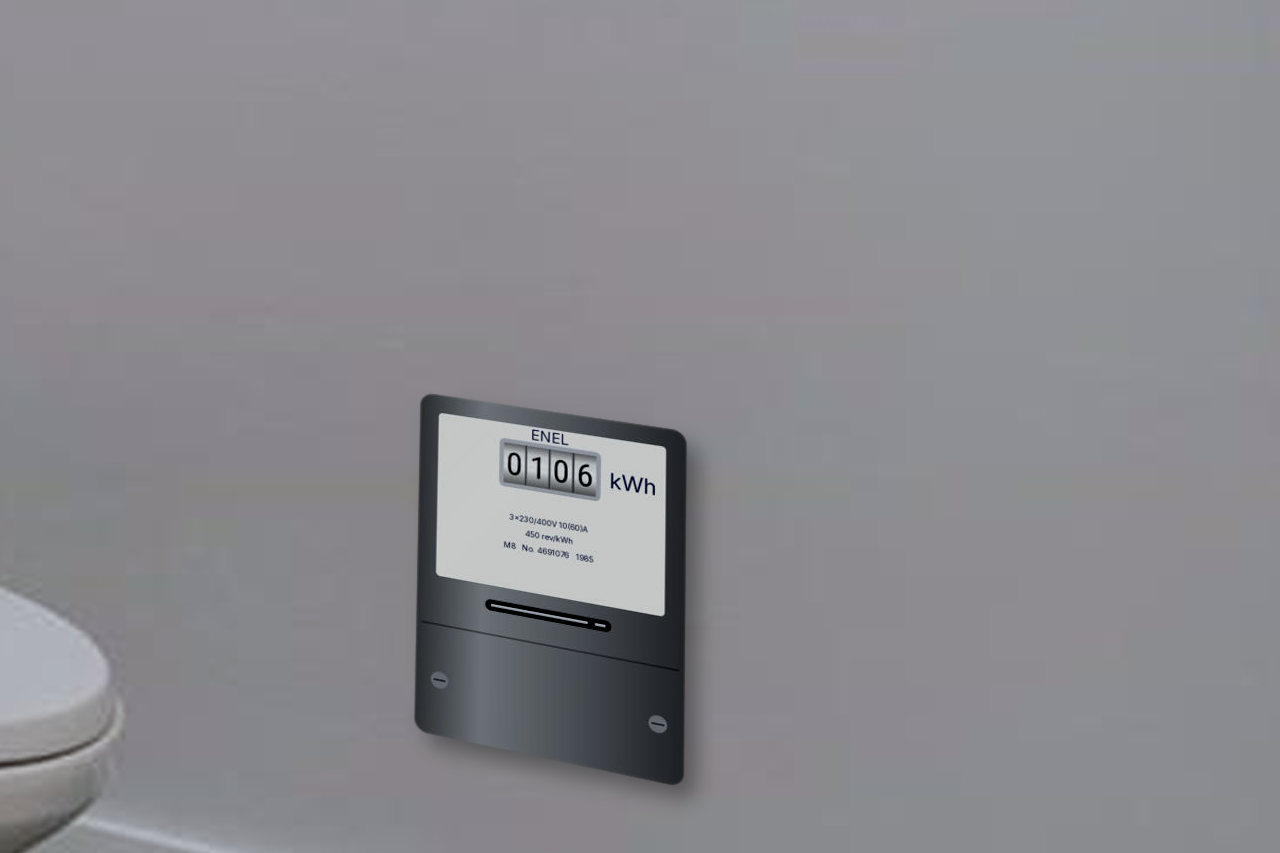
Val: 106 kWh
